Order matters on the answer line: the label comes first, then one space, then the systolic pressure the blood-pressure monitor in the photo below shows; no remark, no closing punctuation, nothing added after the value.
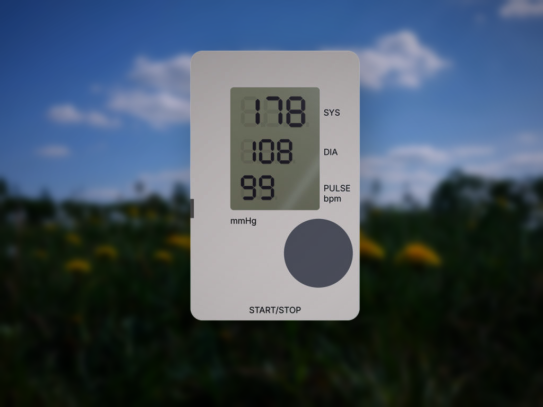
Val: 178 mmHg
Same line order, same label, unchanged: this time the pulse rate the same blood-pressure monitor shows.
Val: 99 bpm
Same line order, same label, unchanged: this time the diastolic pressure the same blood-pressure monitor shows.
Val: 108 mmHg
